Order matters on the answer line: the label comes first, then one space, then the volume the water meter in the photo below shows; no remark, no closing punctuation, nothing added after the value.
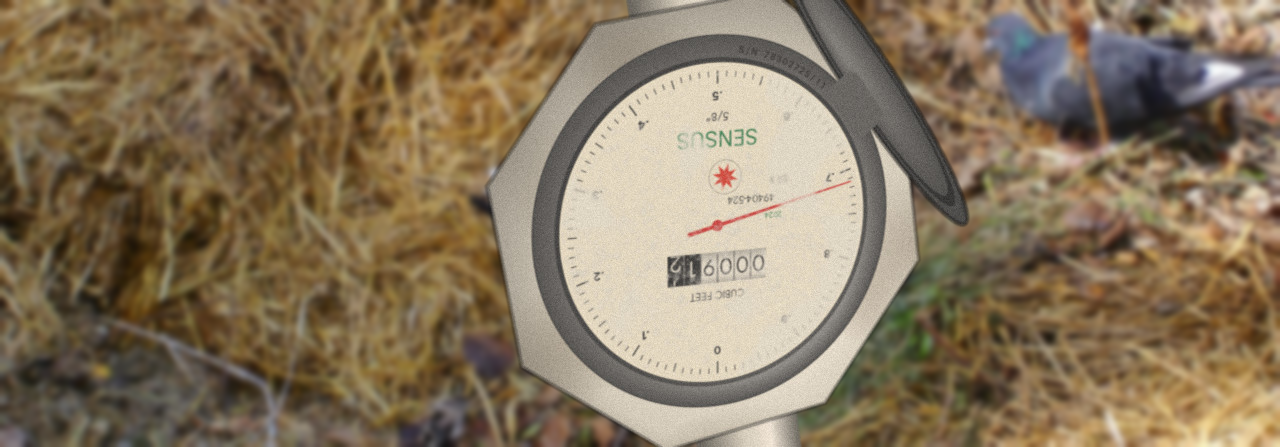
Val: 911.71 ft³
